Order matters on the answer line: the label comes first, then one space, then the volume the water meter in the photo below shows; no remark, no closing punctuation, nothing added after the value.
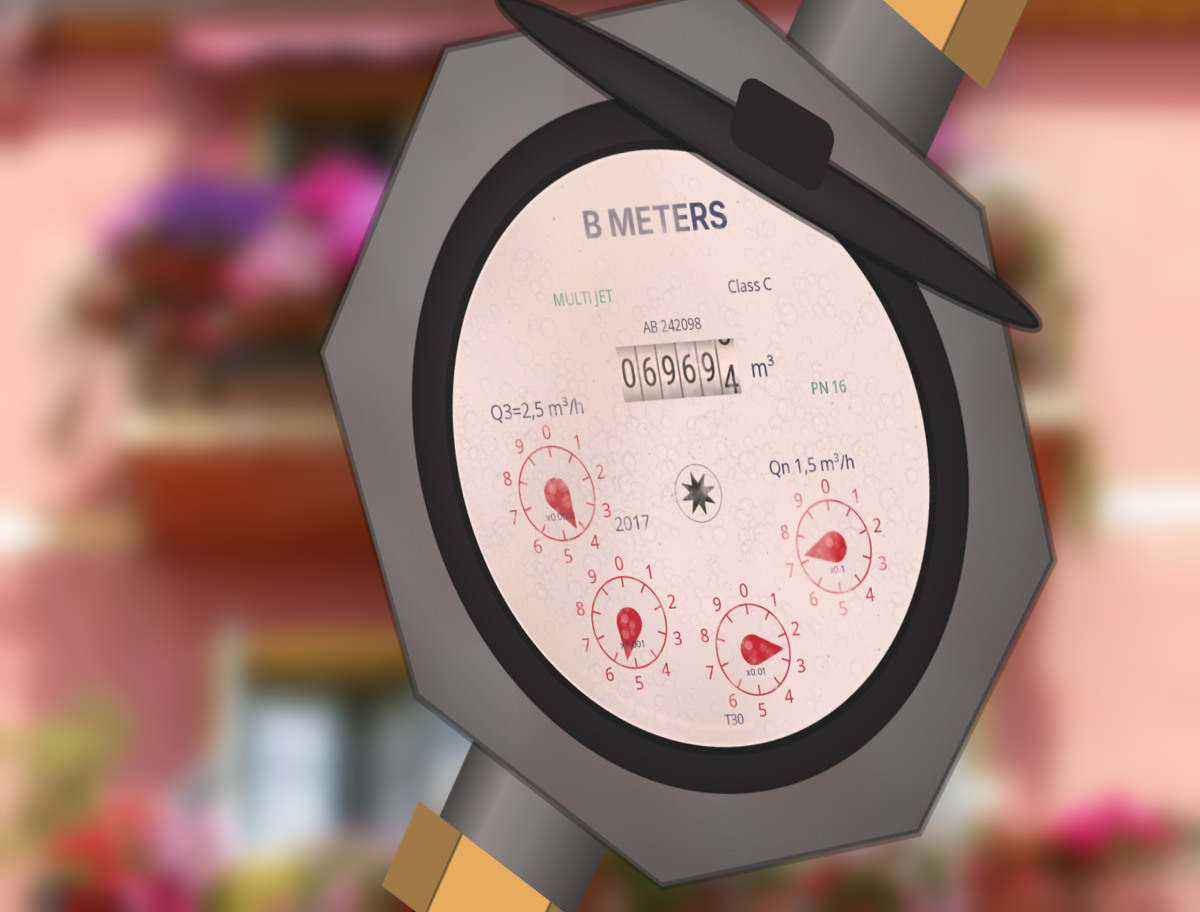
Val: 69693.7254 m³
